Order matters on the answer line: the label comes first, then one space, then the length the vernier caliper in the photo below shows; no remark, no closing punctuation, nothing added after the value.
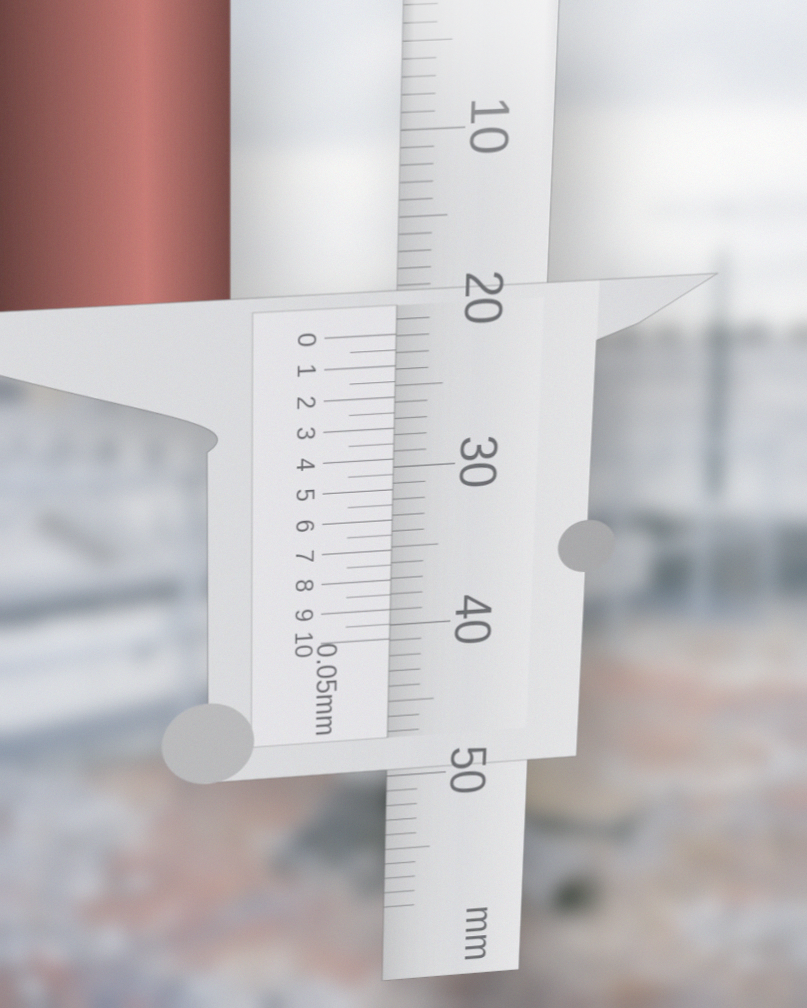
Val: 21.9 mm
